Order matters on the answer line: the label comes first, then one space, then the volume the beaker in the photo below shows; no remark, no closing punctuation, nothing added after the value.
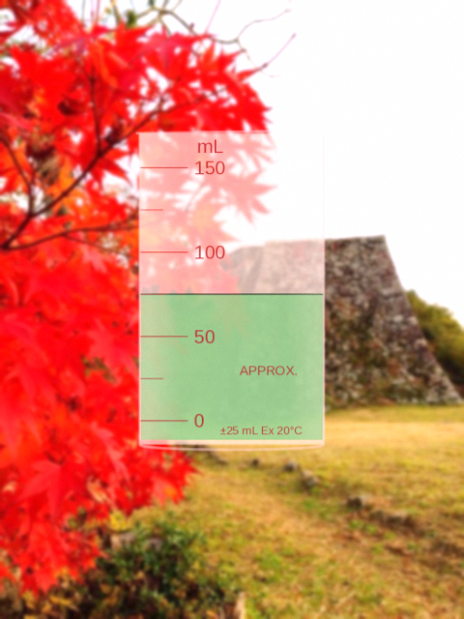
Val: 75 mL
